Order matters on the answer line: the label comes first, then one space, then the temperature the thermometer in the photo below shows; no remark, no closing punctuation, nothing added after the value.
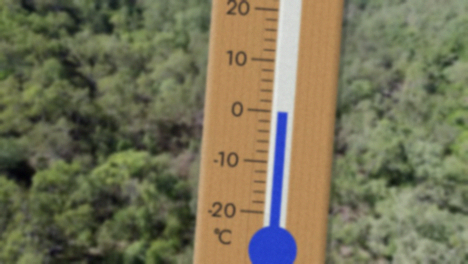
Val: 0 °C
